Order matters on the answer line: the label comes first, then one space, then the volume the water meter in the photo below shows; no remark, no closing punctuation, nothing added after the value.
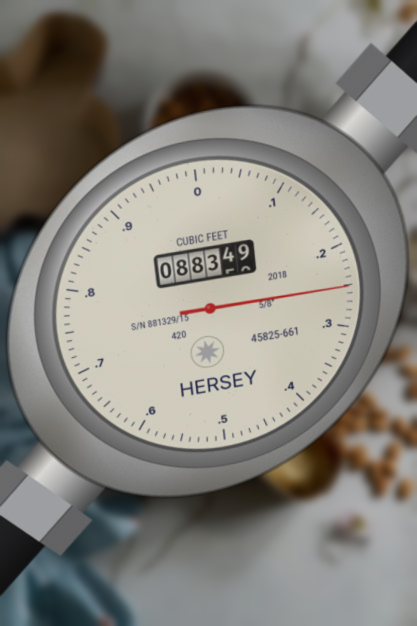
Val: 88349.25 ft³
